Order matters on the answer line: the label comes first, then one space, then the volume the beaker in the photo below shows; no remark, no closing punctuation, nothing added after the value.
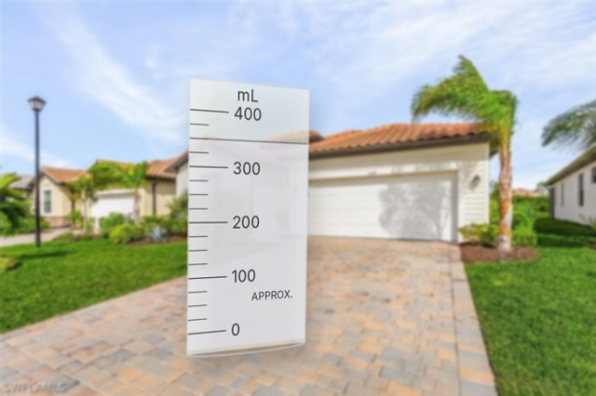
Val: 350 mL
